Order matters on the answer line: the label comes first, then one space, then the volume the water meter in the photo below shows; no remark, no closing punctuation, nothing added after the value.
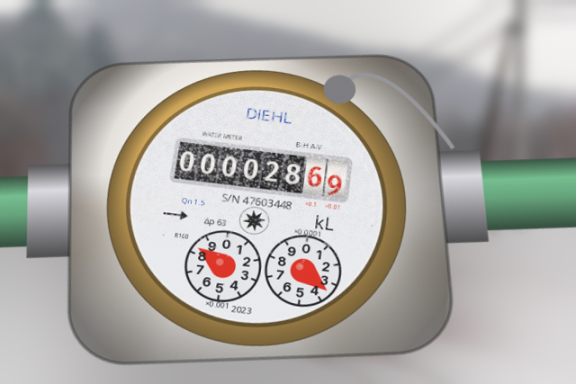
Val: 28.6883 kL
